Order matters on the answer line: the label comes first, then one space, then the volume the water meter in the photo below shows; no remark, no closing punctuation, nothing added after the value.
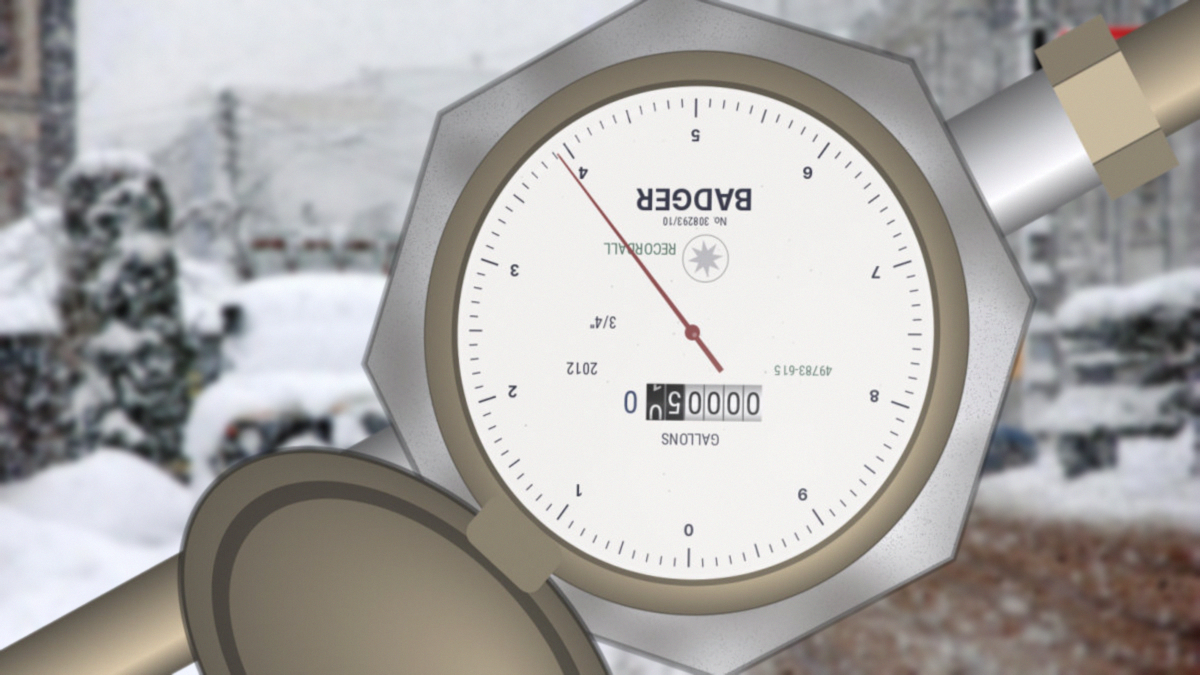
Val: 503.9 gal
